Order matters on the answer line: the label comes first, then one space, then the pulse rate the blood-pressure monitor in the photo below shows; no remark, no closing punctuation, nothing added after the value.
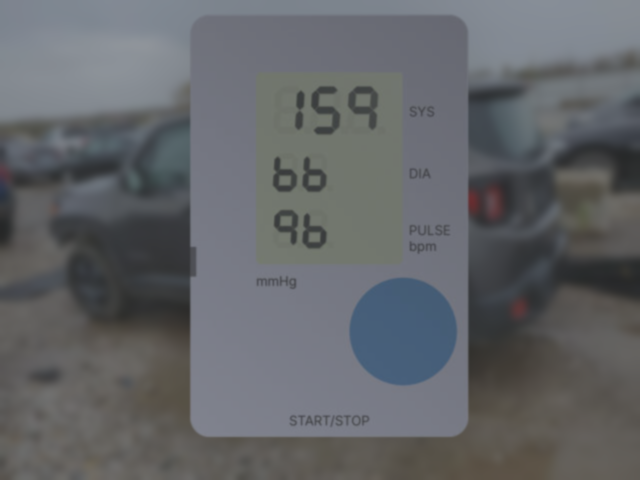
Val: 96 bpm
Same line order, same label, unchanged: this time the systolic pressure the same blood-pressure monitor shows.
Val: 159 mmHg
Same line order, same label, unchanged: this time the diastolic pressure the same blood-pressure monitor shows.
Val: 66 mmHg
